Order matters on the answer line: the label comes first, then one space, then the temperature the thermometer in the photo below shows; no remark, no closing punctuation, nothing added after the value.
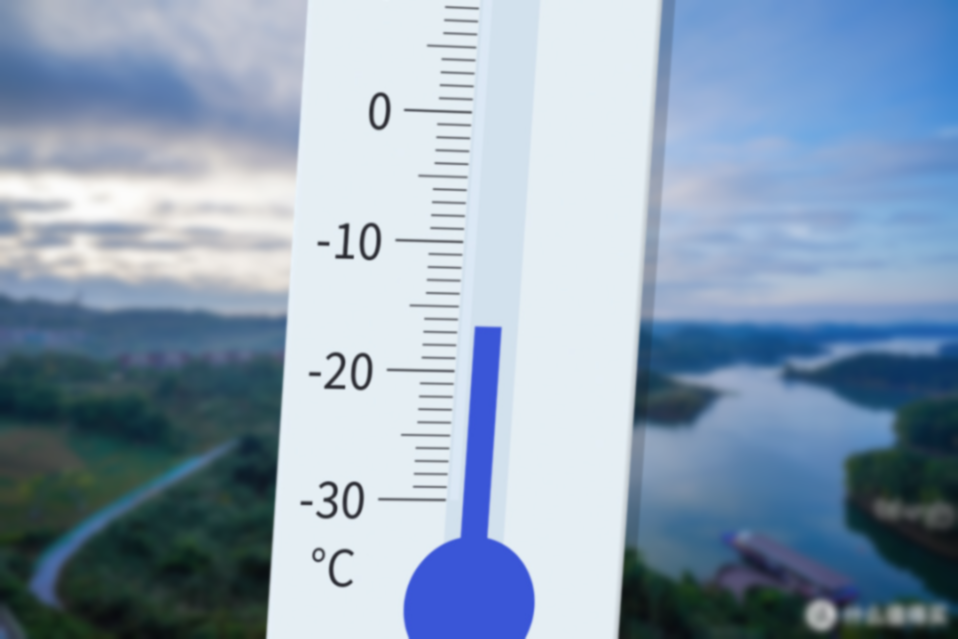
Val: -16.5 °C
